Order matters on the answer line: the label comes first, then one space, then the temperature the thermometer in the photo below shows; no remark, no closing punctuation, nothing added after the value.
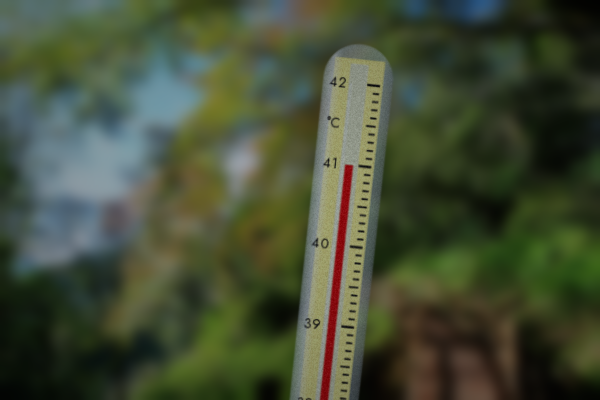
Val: 41 °C
